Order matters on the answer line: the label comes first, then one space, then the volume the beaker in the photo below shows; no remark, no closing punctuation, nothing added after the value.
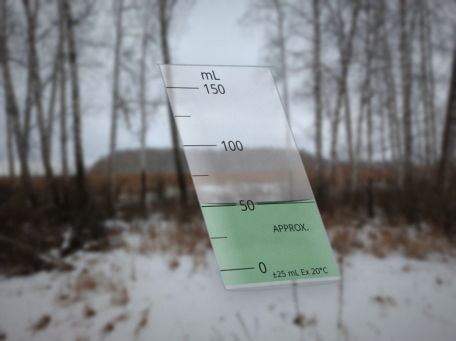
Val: 50 mL
